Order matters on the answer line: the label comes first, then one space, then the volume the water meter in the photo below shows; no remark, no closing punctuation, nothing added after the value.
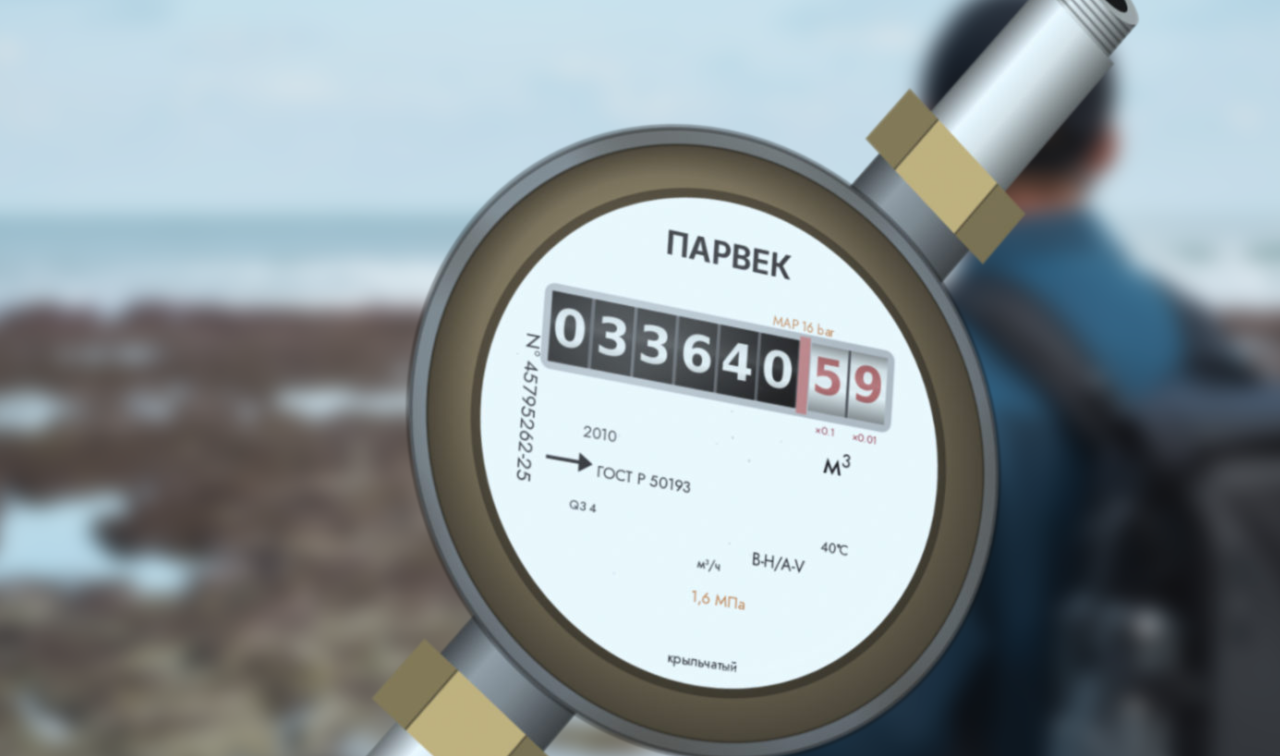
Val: 33640.59 m³
